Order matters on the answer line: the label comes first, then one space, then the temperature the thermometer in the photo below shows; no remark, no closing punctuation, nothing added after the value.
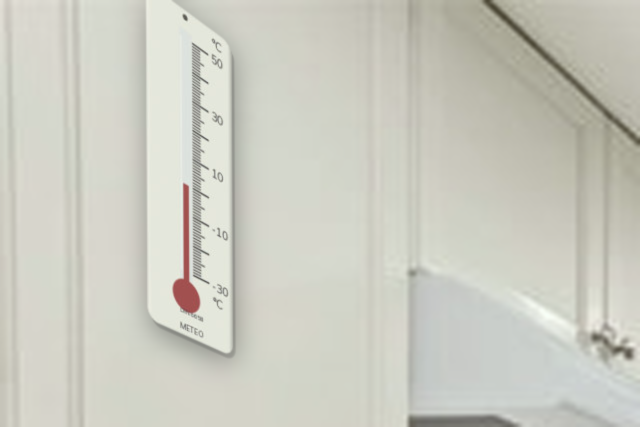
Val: 0 °C
